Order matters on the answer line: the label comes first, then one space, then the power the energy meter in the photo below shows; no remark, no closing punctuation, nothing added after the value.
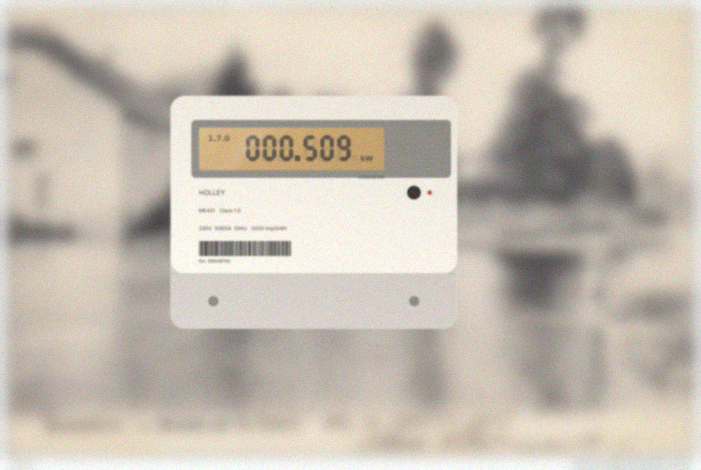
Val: 0.509 kW
